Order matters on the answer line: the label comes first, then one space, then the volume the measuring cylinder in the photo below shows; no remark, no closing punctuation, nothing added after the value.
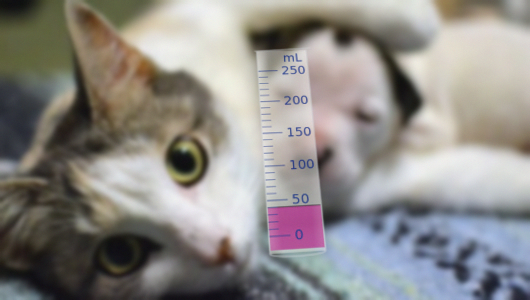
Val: 40 mL
